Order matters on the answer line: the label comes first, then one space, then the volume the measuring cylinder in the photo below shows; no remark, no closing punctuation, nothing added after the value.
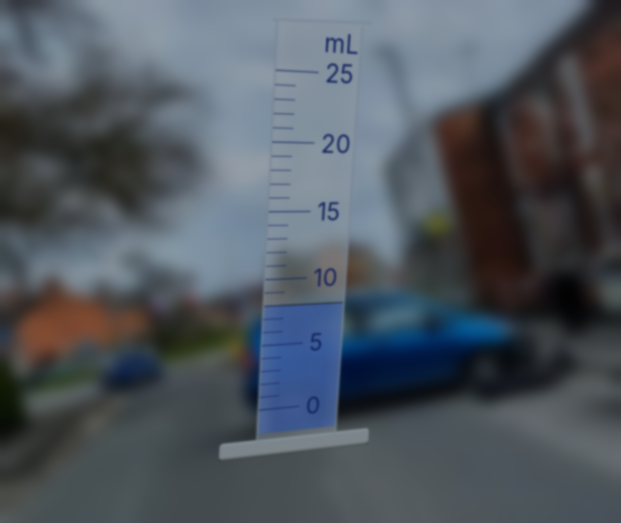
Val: 8 mL
